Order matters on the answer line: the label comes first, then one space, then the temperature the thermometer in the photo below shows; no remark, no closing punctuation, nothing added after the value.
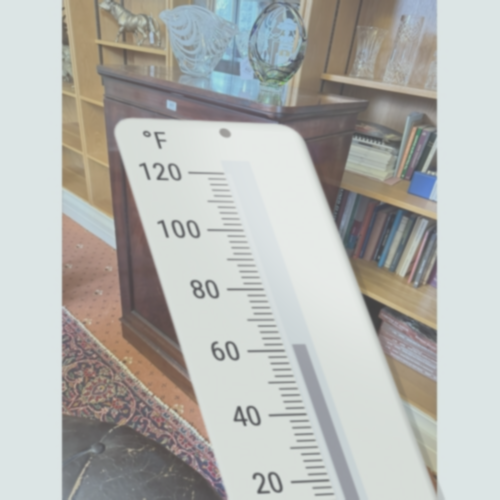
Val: 62 °F
